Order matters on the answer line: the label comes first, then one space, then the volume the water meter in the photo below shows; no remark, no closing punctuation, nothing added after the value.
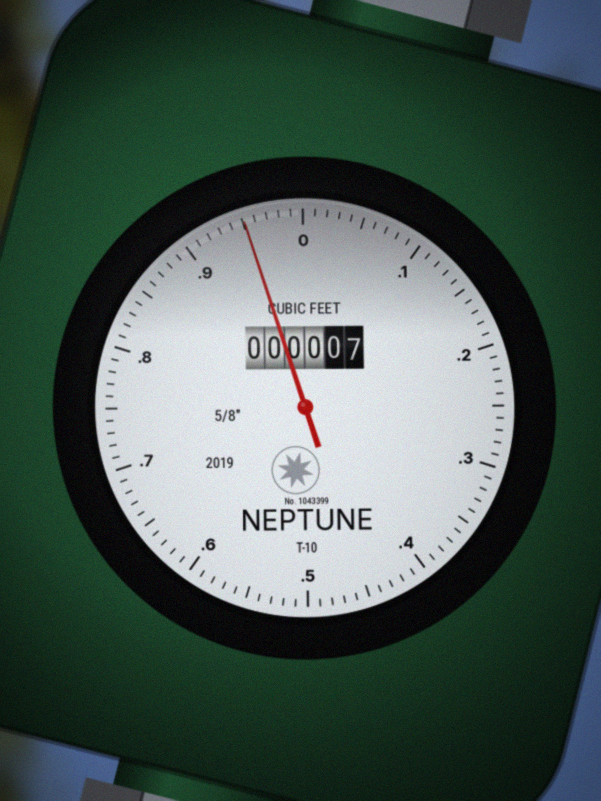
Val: 6.95 ft³
